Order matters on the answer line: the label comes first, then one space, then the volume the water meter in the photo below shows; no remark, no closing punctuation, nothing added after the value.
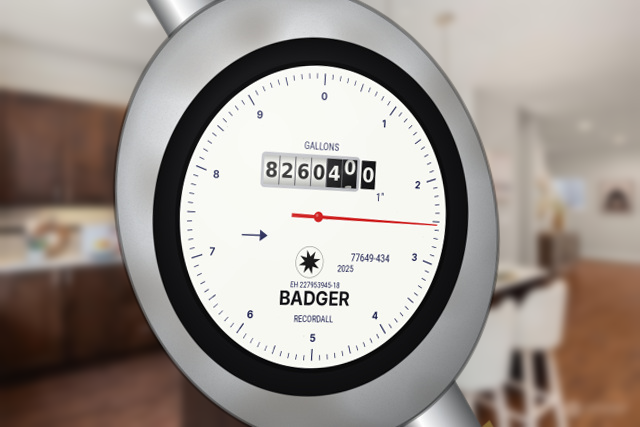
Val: 8260402.5 gal
